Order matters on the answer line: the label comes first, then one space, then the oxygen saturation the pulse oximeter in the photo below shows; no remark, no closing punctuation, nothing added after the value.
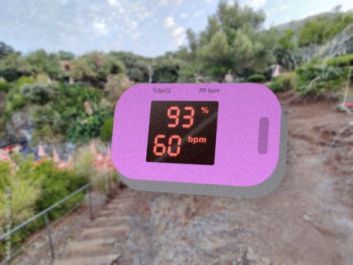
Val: 93 %
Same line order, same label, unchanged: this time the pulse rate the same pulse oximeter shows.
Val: 60 bpm
